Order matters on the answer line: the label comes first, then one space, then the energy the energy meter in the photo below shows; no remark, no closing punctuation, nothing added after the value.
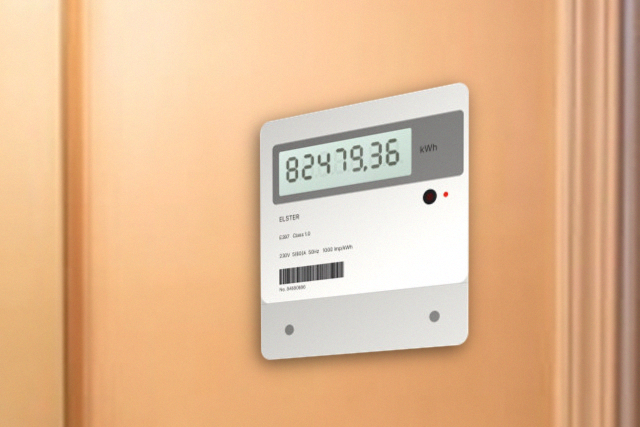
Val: 82479.36 kWh
